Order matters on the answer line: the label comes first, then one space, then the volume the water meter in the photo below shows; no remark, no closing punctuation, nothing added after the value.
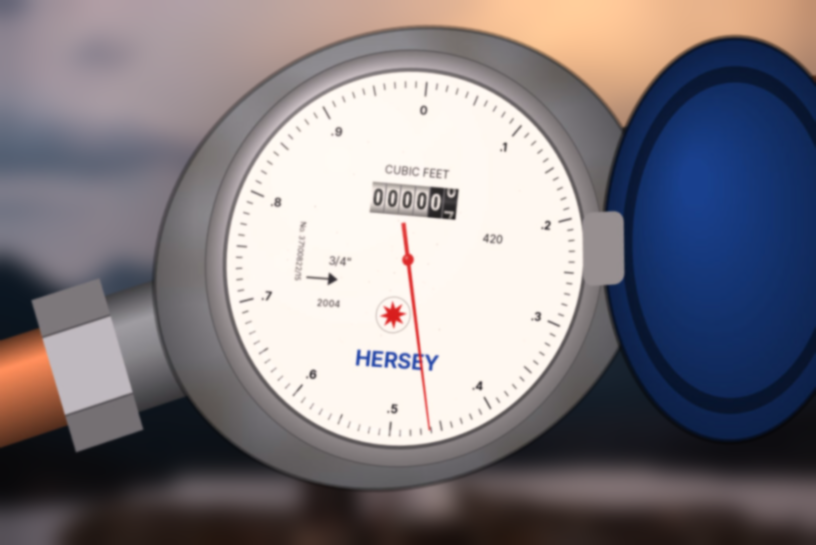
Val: 6.46 ft³
